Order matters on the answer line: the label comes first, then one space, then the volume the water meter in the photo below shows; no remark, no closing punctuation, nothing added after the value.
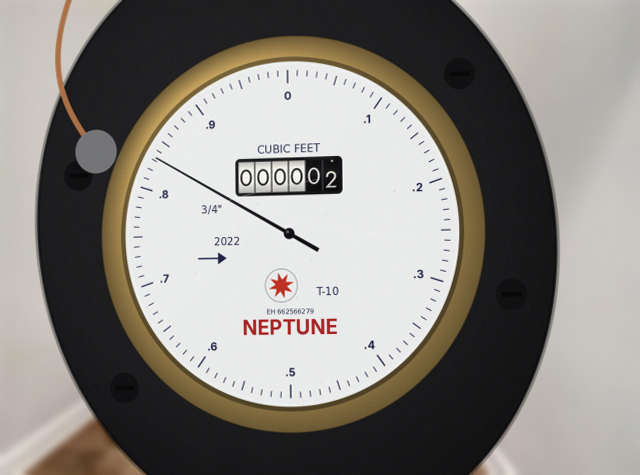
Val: 1.83 ft³
